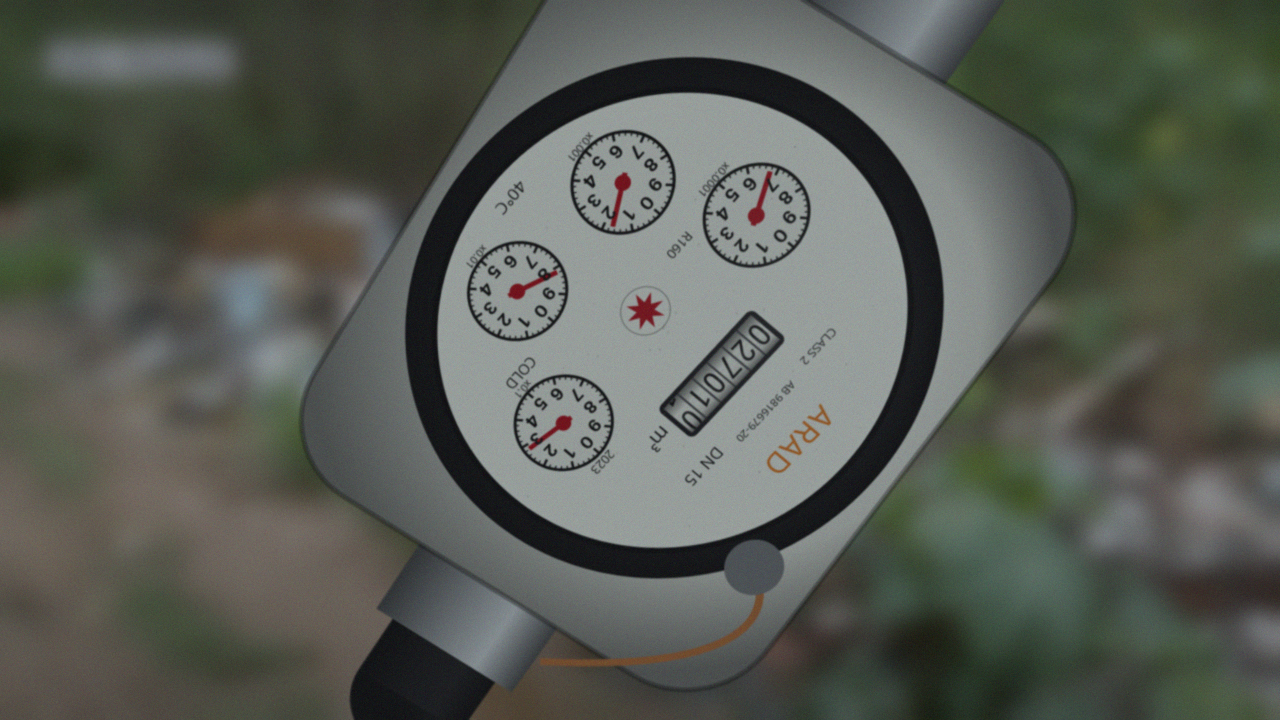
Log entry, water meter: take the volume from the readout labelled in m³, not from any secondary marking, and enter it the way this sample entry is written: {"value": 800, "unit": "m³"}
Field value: {"value": 27010.2816, "unit": "m³"}
